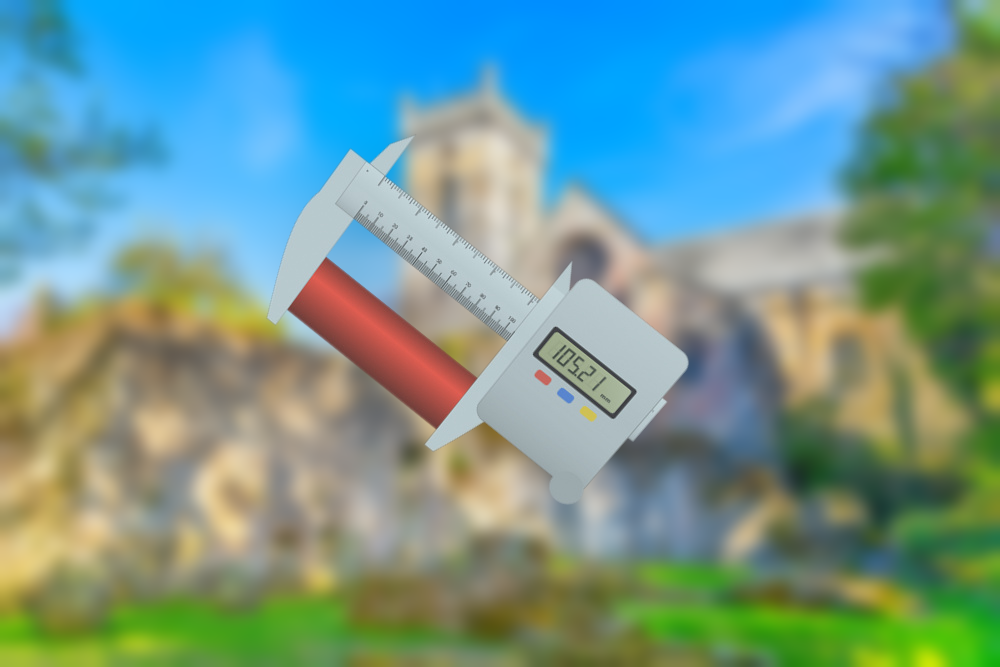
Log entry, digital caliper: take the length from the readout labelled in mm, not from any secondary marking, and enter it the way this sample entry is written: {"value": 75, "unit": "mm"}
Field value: {"value": 105.21, "unit": "mm"}
